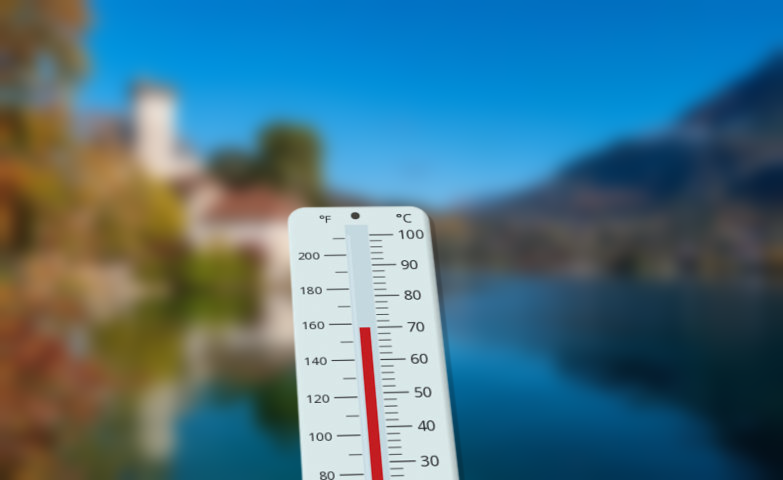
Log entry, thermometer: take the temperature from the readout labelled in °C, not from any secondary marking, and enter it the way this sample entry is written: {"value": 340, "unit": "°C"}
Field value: {"value": 70, "unit": "°C"}
